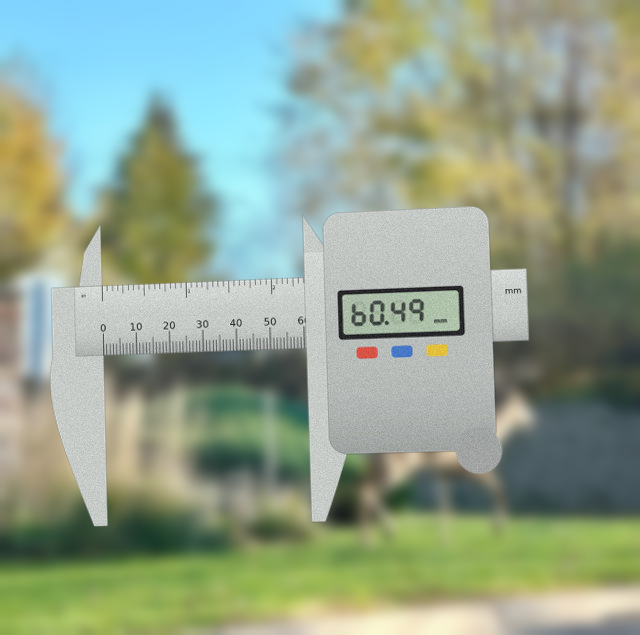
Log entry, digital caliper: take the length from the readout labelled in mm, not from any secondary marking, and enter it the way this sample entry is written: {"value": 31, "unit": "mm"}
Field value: {"value": 60.49, "unit": "mm"}
